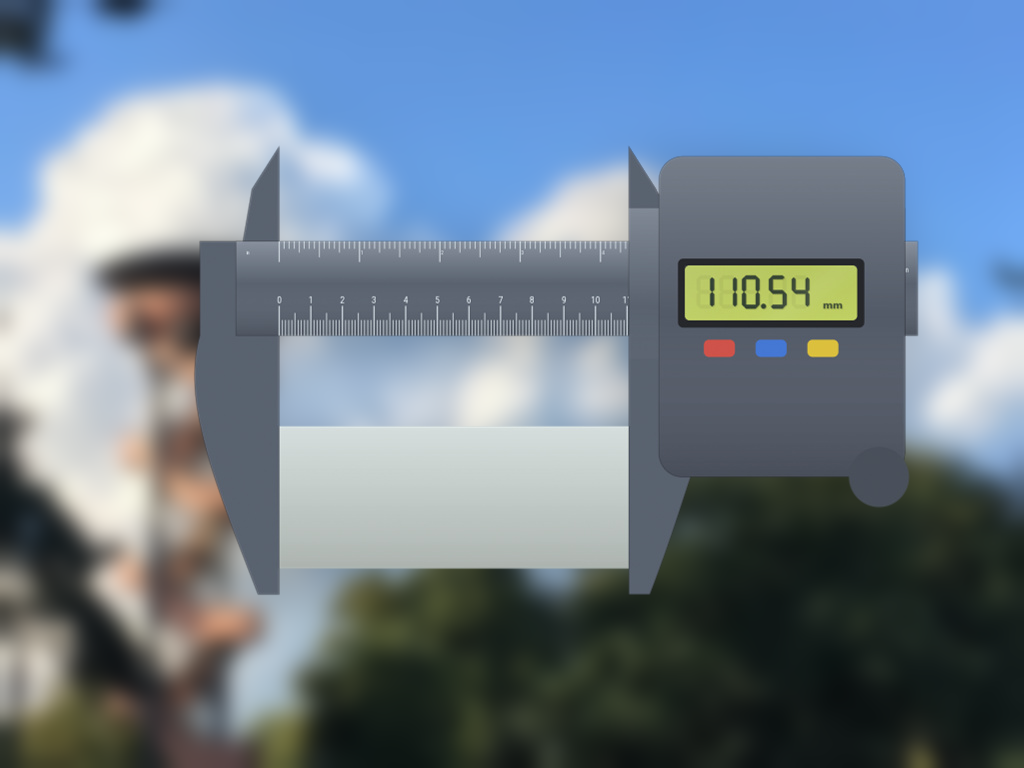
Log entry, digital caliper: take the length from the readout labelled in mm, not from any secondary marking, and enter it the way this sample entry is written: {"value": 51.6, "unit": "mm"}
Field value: {"value": 110.54, "unit": "mm"}
